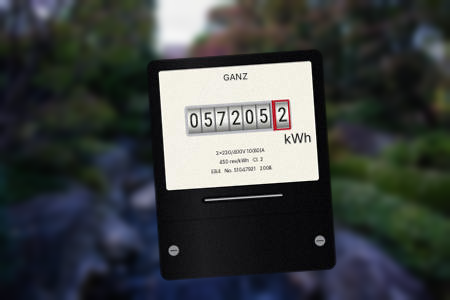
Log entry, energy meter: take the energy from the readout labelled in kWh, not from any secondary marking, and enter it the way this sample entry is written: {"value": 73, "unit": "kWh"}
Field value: {"value": 57205.2, "unit": "kWh"}
